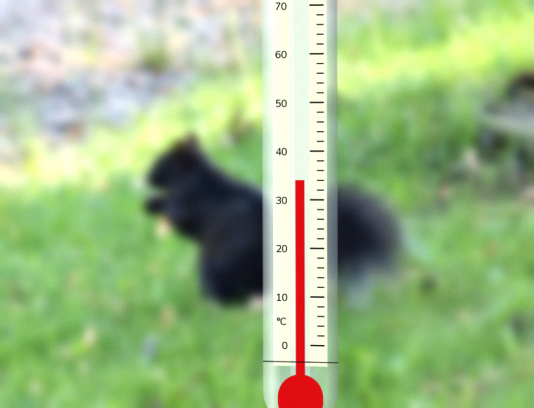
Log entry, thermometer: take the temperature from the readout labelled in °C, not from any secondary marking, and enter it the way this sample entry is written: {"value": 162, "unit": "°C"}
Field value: {"value": 34, "unit": "°C"}
